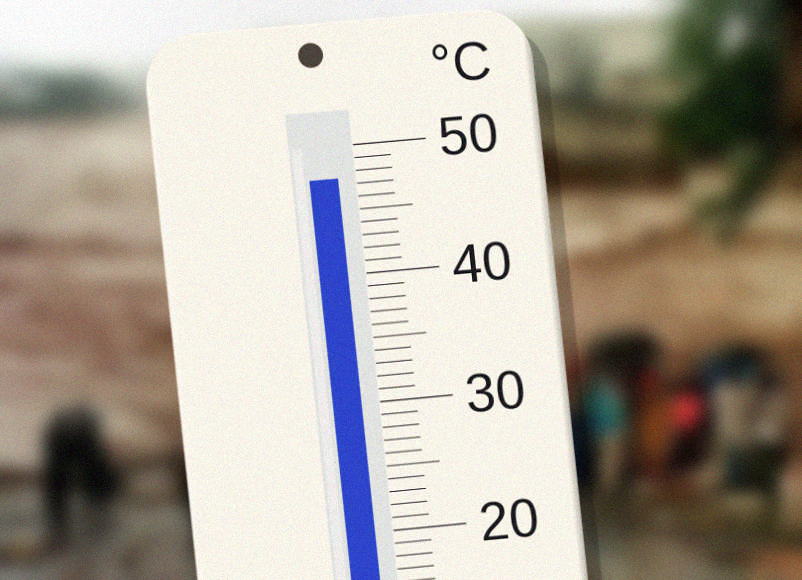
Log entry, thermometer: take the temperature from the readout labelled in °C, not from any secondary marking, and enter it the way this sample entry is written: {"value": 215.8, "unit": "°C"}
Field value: {"value": 47.5, "unit": "°C"}
